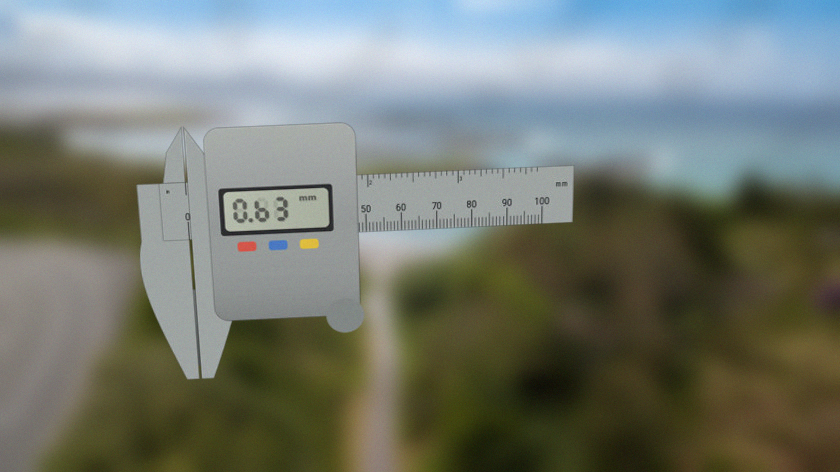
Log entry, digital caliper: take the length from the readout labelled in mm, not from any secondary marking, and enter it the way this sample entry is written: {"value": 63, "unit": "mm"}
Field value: {"value": 0.63, "unit": "mm"}
